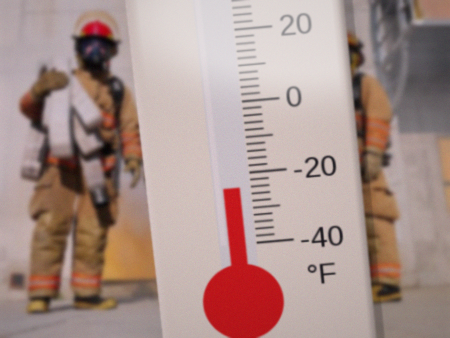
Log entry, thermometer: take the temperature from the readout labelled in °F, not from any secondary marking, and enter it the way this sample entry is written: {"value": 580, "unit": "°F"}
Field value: {"value": -24, "unit": "°F"}
